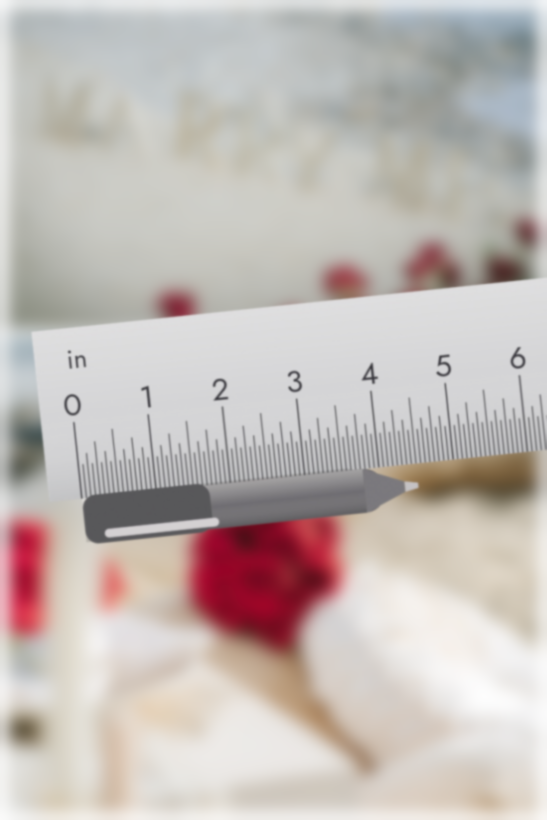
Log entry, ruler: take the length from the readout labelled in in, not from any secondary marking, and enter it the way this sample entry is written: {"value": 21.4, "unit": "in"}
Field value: {"value": 4.5, "unit": "in"}
